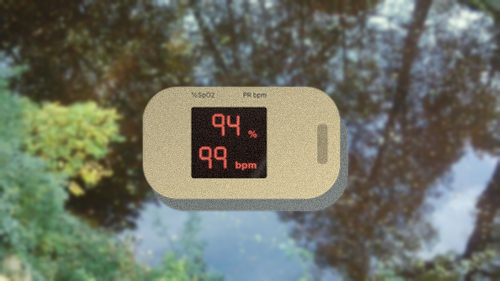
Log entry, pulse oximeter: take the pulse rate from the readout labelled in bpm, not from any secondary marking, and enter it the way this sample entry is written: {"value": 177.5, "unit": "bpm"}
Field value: {"value": 99, "unit": "bpm"}
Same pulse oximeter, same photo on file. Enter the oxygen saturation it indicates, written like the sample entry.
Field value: {"value": 94, "unit": "%"}
